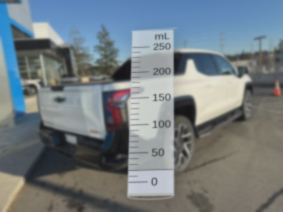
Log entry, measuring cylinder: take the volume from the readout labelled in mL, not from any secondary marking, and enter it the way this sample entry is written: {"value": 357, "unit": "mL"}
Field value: {"value": 20, "unit": "mL"}
